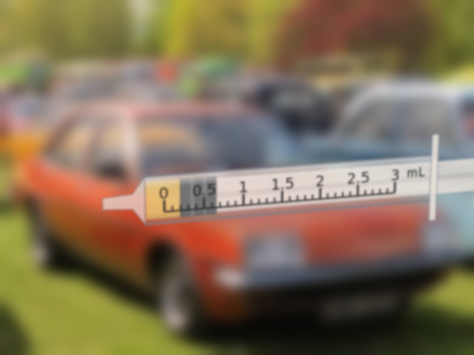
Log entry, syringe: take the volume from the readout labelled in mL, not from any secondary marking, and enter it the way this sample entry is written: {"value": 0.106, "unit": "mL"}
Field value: {"value": 0.2, "unit": "mL"}
